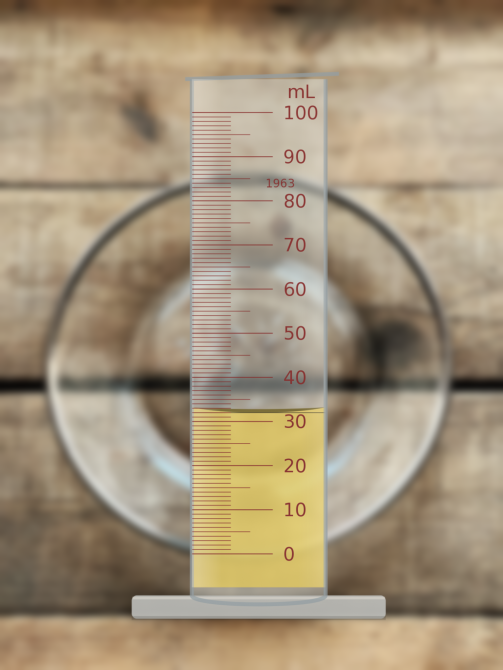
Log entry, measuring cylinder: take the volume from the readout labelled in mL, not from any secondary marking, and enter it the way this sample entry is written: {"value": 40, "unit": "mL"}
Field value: {"value": 32, "unit": "mL"}
